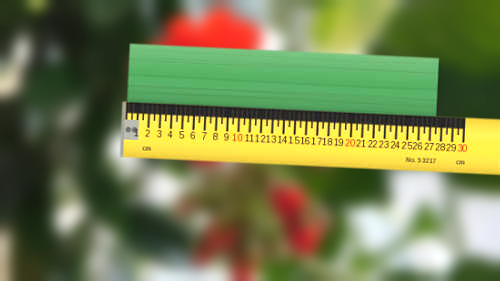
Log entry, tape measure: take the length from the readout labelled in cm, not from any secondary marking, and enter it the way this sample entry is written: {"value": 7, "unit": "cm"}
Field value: {"value": 27.5, "unit": "cm"}
